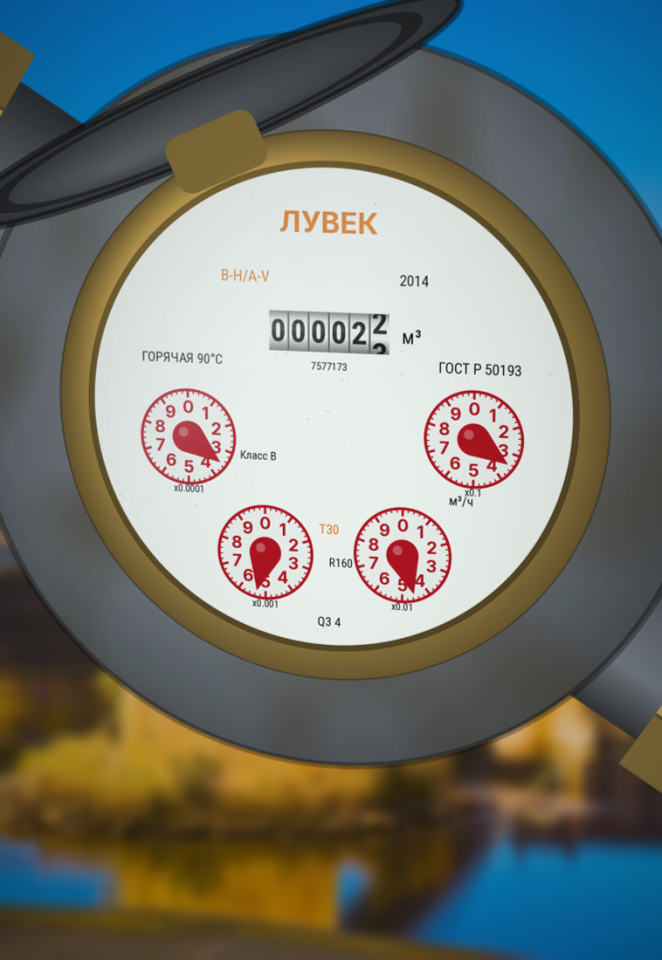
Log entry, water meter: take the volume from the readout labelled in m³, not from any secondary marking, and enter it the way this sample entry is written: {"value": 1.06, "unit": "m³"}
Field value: {"value": 22.3453, "unit": "m³"}
